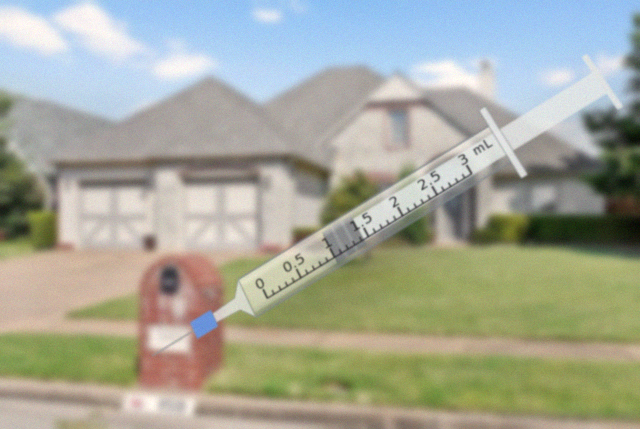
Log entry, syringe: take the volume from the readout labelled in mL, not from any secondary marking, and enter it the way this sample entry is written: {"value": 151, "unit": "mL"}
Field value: {"value": 1, "unit": "mL"}
